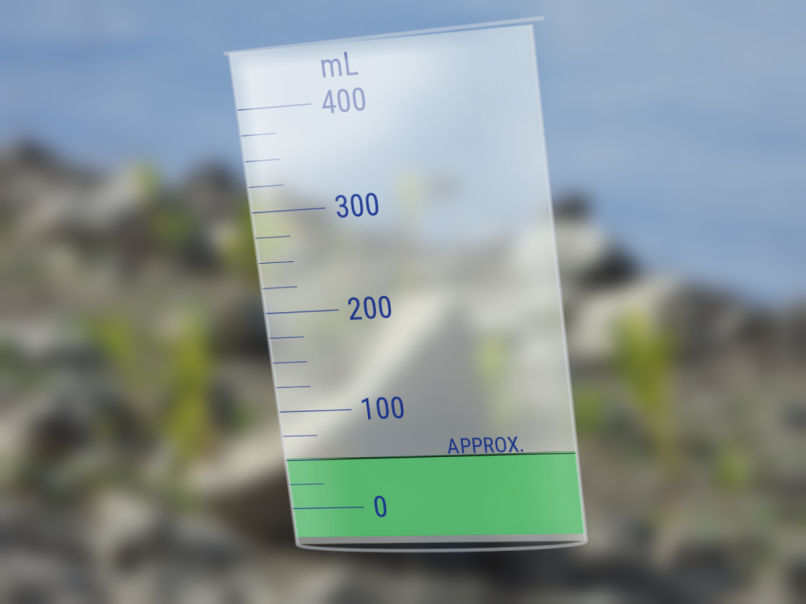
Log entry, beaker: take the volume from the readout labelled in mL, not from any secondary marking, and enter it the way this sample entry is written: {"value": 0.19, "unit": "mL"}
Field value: {"value": 50, "unit": "mL"}
